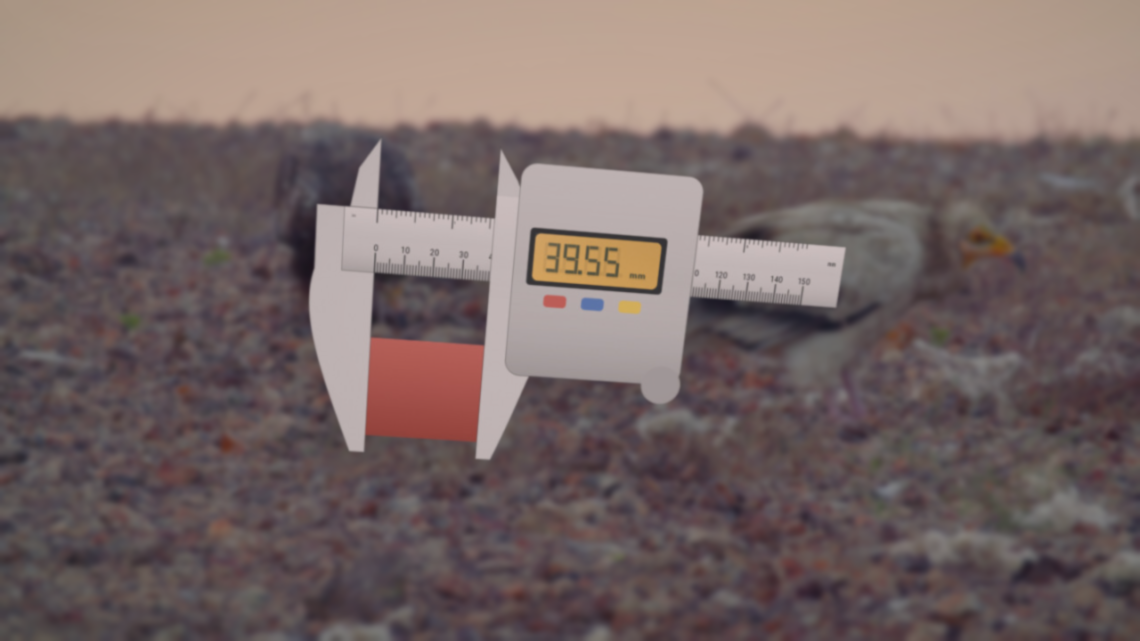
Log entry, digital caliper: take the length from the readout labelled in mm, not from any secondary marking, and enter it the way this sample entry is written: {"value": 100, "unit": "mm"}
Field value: {"value": 39.55, "unit": "mm"}
